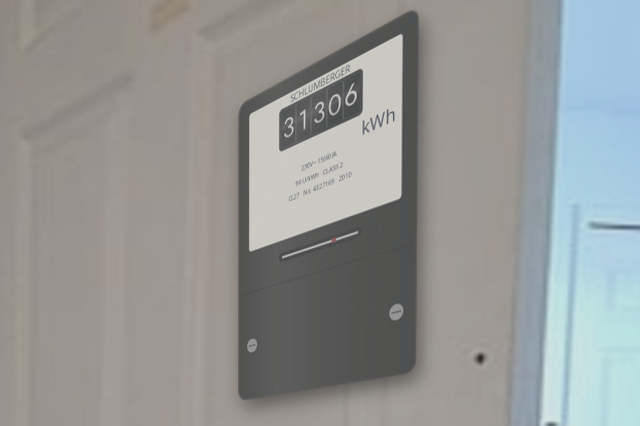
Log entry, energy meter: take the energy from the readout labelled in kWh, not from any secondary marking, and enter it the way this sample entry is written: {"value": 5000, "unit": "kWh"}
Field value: {"value": 31306, "unit": "kWh"}
